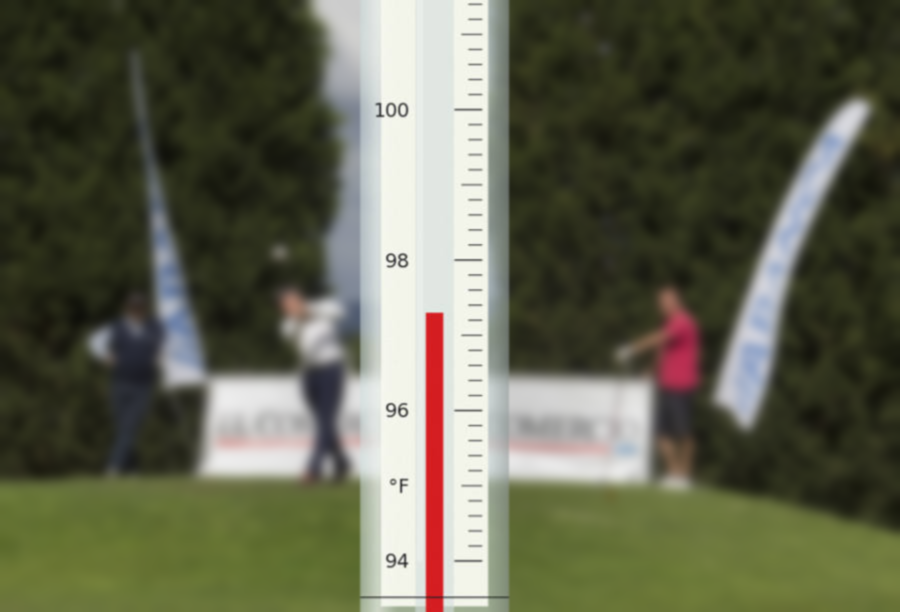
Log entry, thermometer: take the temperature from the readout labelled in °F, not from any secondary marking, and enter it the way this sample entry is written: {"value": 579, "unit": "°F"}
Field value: {"value": 97.3, "unit": "°F"}
